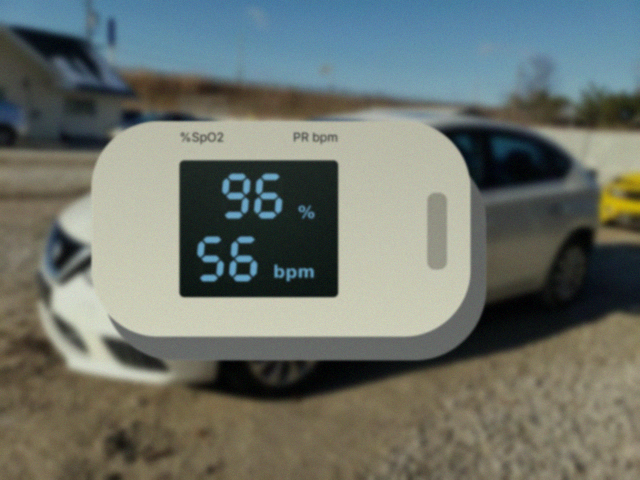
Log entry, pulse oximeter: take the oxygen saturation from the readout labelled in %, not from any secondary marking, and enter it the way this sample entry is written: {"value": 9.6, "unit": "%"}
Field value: {"value": 96, "unit": "%"}
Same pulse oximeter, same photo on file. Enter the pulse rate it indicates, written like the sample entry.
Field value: {"value": 56, "unit": "bpm"}
